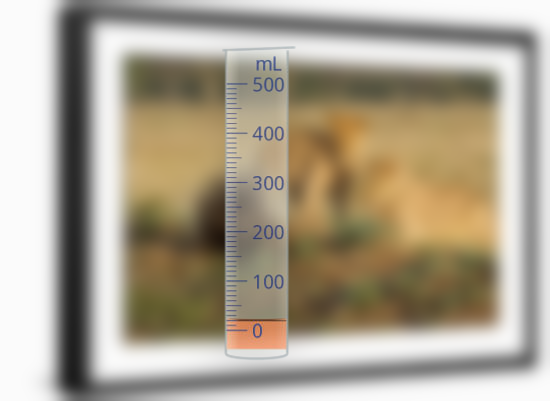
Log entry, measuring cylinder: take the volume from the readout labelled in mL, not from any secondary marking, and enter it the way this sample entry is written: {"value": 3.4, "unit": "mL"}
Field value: {"value": 20, "unit": "mL"}
